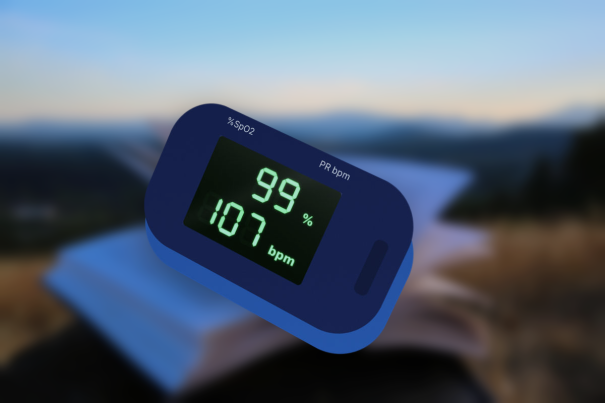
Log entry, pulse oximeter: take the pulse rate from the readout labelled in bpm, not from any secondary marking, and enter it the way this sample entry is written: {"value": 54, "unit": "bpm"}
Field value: {"value": 107, "unit": "bpm"}
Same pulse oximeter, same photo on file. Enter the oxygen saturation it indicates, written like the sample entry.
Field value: {"value": 99, "unit": "%"}
